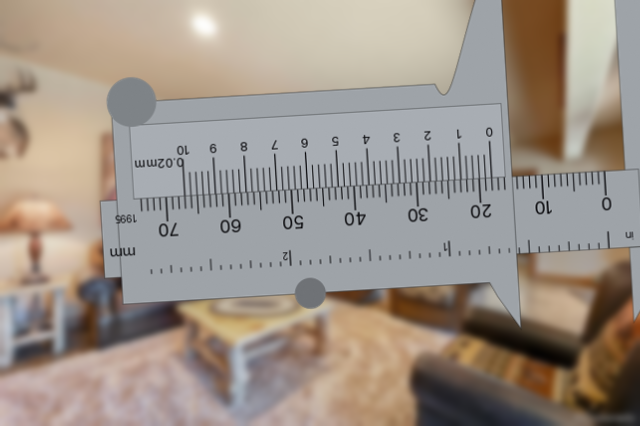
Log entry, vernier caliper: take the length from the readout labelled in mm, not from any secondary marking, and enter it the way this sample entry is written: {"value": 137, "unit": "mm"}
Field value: {"value": 18.0, "unit": "mm"}
